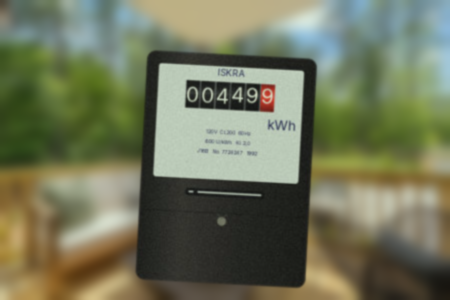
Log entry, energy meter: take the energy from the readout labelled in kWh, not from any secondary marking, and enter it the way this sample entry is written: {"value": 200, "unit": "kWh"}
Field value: {"value": 449.9, "unit": "kWh"}
